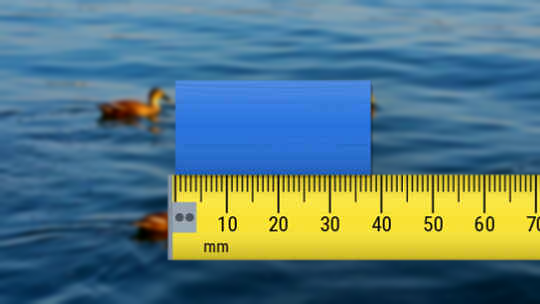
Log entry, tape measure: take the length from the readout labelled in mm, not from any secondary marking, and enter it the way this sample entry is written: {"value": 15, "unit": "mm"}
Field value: {"value": 38, "unit": "mm"}
